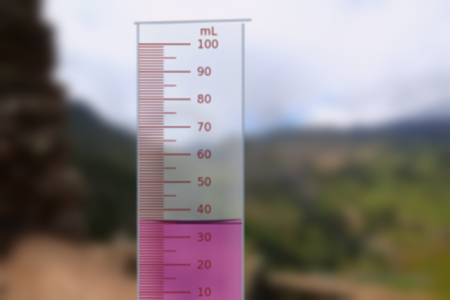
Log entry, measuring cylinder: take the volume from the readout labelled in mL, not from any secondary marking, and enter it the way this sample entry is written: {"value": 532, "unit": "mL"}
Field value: {"value": 35, "unit": "mL"}
